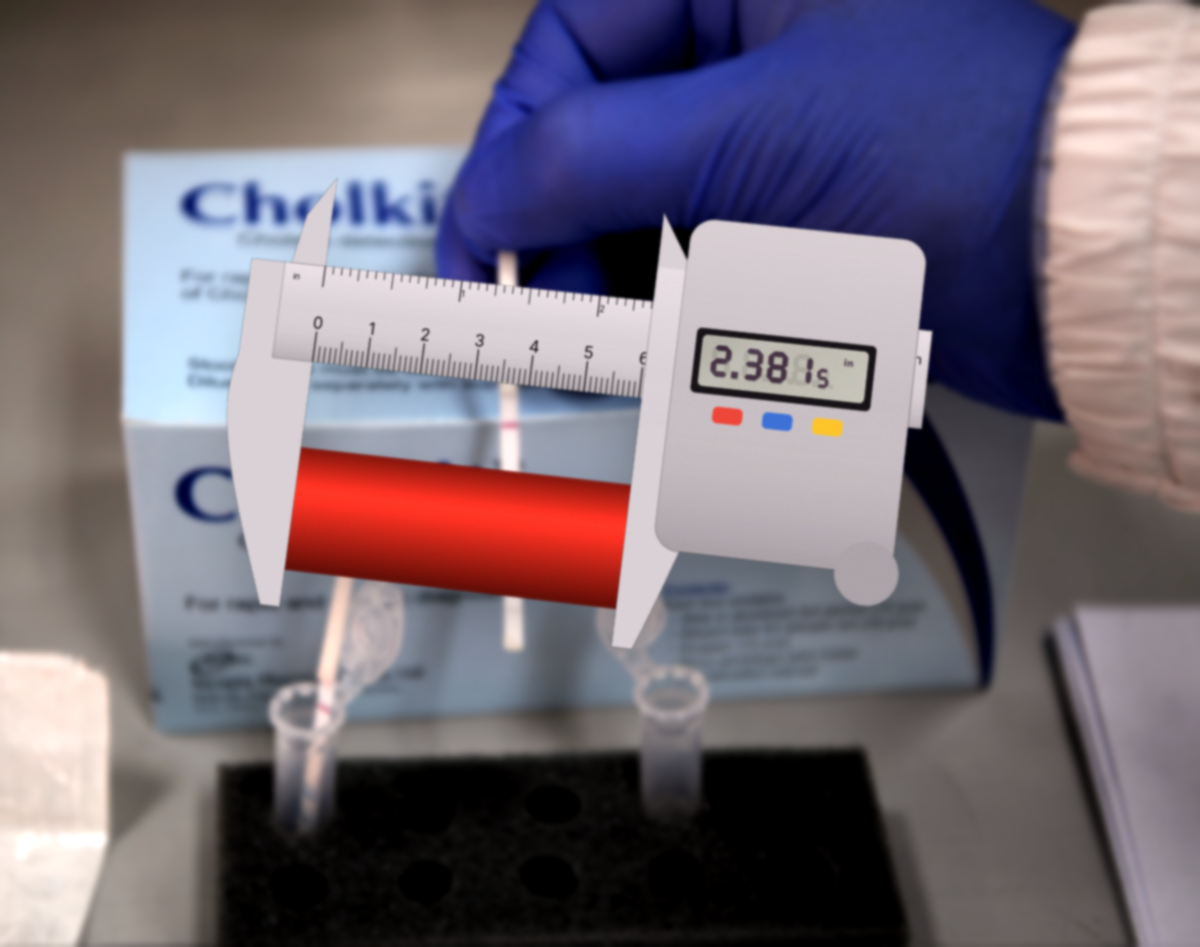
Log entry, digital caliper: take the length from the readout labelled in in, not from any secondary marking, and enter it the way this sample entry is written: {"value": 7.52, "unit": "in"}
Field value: {"value": 2.3815, "unit": "in"}
